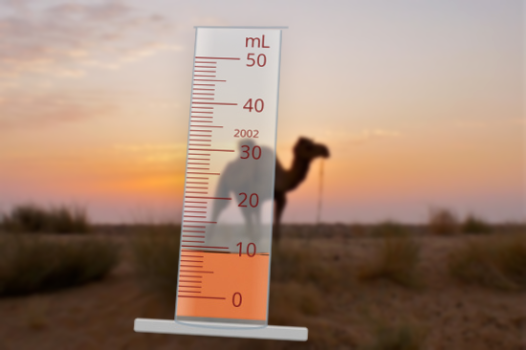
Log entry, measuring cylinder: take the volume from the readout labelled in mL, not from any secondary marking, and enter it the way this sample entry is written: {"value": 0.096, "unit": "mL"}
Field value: {"value": 9, "unit": "mL"}
